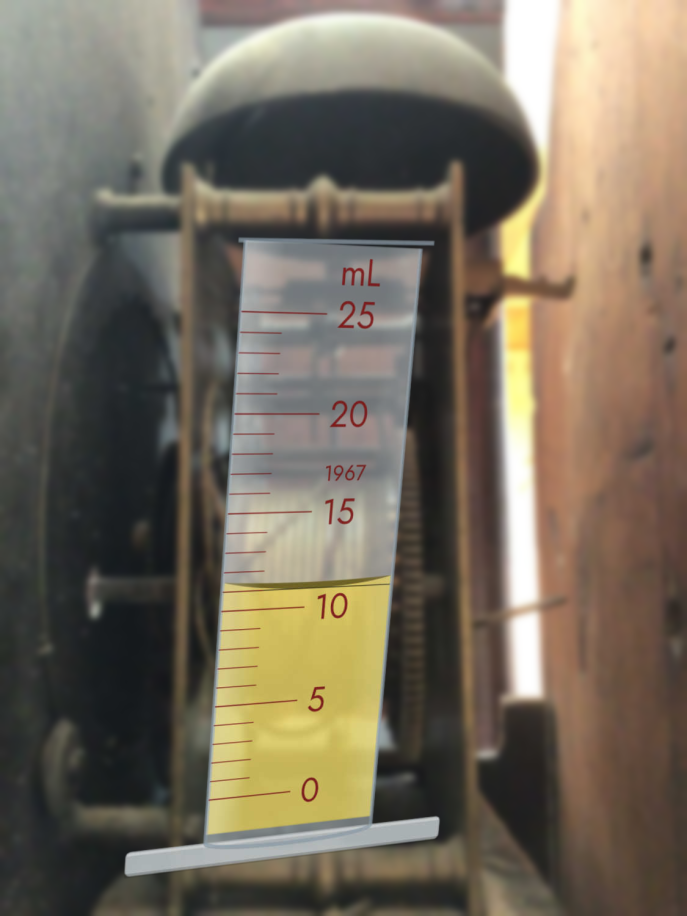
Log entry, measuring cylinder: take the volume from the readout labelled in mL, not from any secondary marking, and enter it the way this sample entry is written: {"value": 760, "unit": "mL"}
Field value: {"value": 11, "unit": "mL"}
